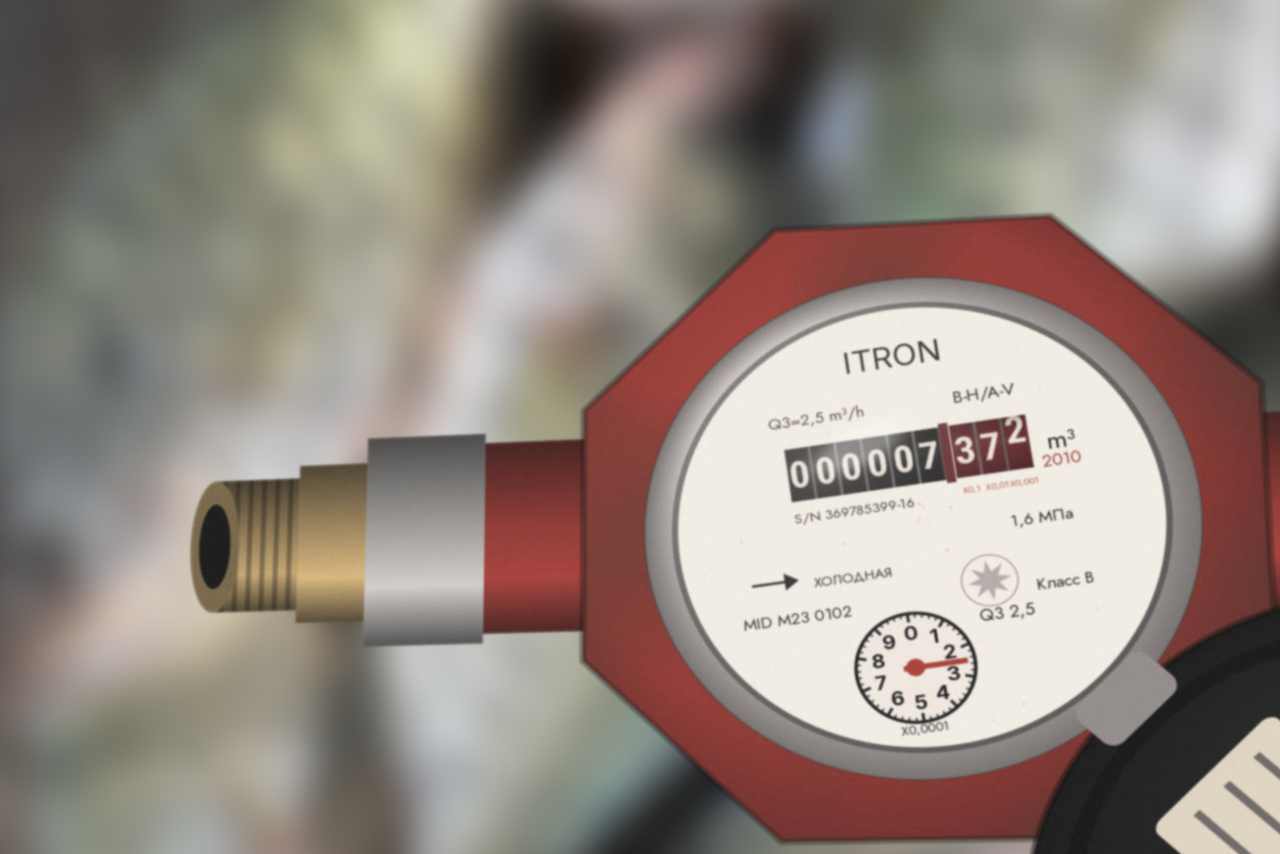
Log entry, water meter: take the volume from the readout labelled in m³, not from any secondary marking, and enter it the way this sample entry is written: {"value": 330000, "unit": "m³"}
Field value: {"value": 7.3722, "unit": "m³"}
